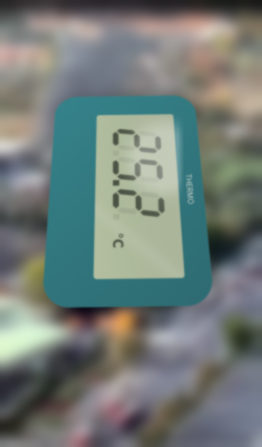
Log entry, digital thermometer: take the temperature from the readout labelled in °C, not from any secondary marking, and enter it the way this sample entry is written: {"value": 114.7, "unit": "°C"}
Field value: {"value": 25.2, "unit": "°C"}
